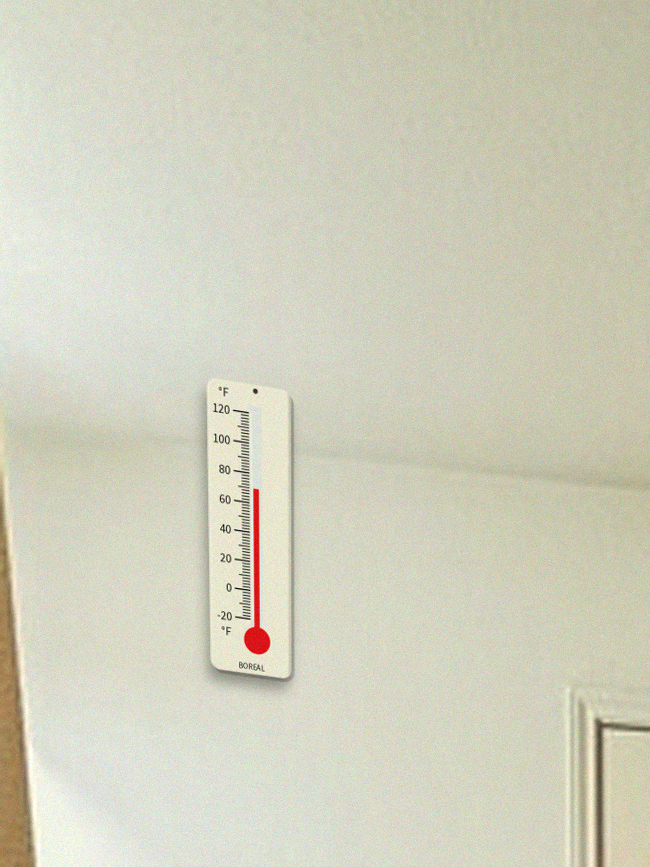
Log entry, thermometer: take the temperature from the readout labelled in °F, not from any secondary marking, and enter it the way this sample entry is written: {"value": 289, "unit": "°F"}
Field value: {"value": 70, "unit": "°F"}
